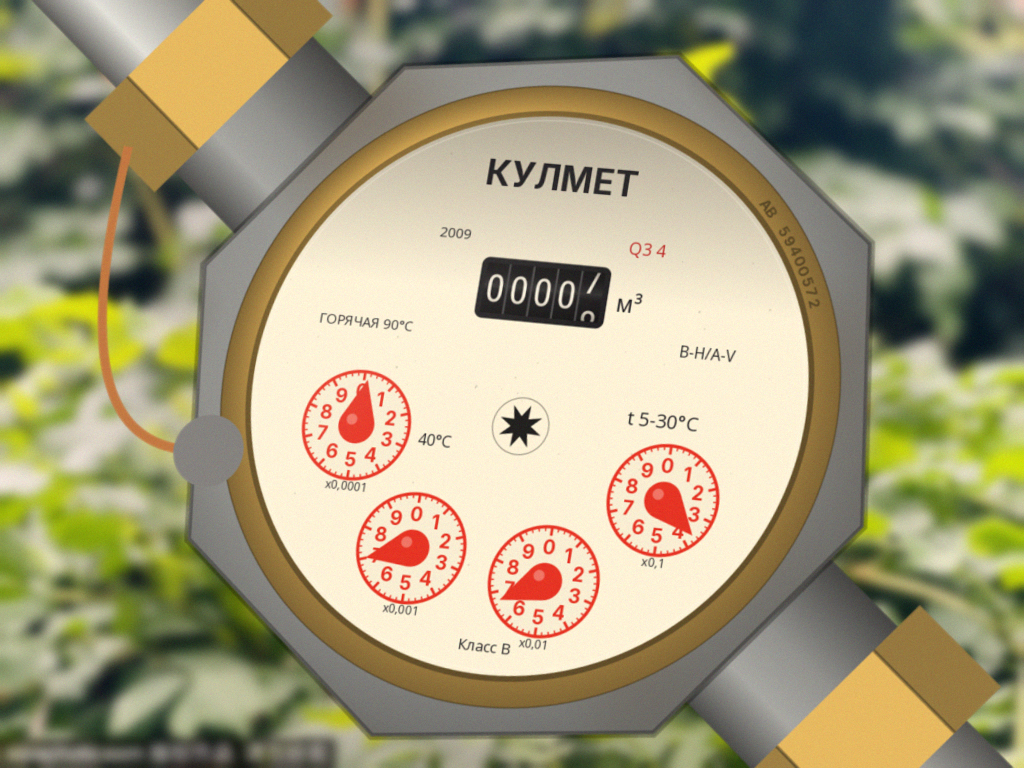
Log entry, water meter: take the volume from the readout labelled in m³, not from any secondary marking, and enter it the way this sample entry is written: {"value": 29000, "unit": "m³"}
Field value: {"value": 7.3670, "unit": "m³"}
